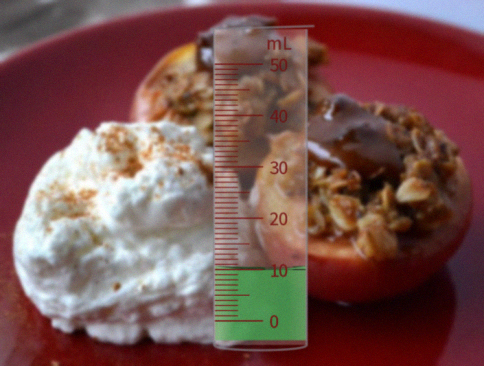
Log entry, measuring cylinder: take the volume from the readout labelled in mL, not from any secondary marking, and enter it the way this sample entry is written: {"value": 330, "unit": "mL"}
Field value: {"value": 10, "unit": "mL"}
